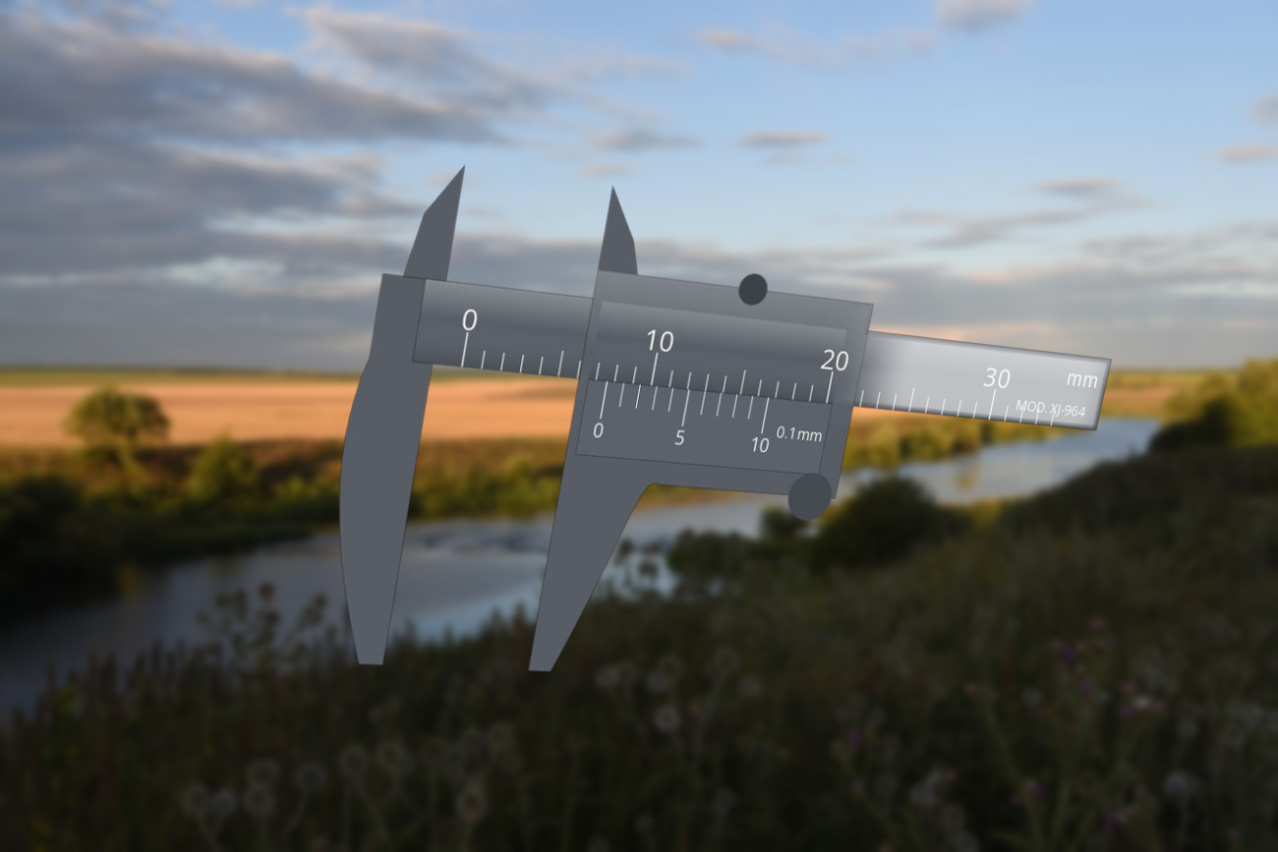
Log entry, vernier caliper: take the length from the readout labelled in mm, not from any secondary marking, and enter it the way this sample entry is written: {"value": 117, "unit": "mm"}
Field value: {"value": 7.6, "unit": "mm"}
